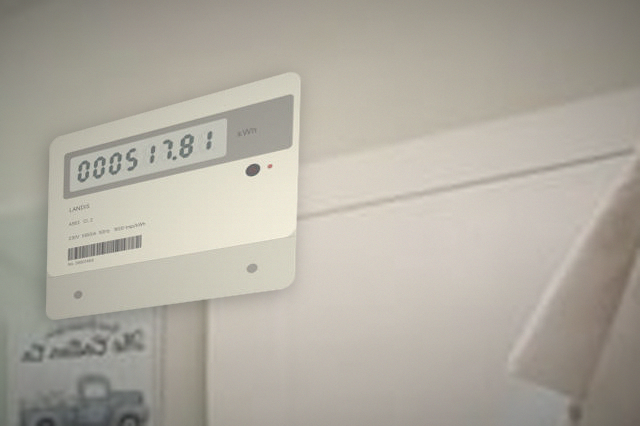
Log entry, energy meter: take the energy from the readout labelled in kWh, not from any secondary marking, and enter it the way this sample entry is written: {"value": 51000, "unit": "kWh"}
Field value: {"value": 517.81, "unit": "kWh"}
